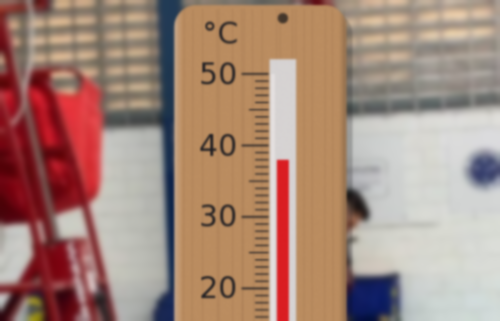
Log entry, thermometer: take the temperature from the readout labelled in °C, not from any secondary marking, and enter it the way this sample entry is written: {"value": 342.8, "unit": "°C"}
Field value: {"value": 38, "unit": "°C"}
